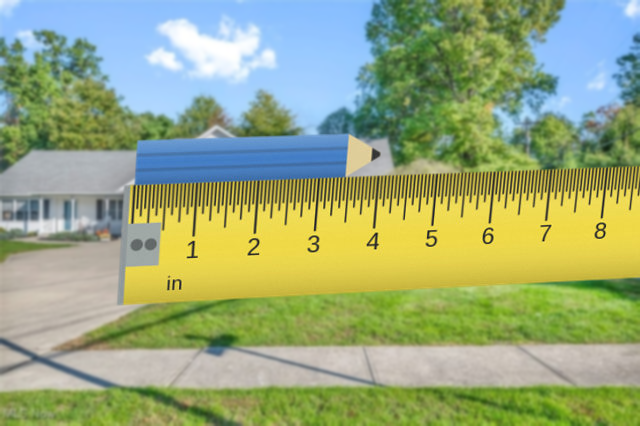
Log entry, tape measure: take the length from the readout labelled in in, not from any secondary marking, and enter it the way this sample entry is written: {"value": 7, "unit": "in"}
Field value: {"value": 4, "unit": "in"}
